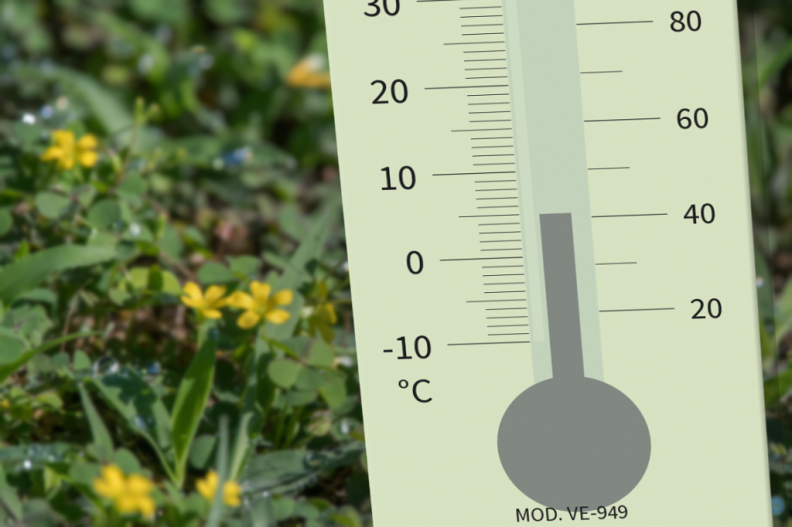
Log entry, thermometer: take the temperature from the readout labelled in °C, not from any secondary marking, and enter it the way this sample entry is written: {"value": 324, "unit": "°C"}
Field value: {"value": 5, "unit": "°C"}
